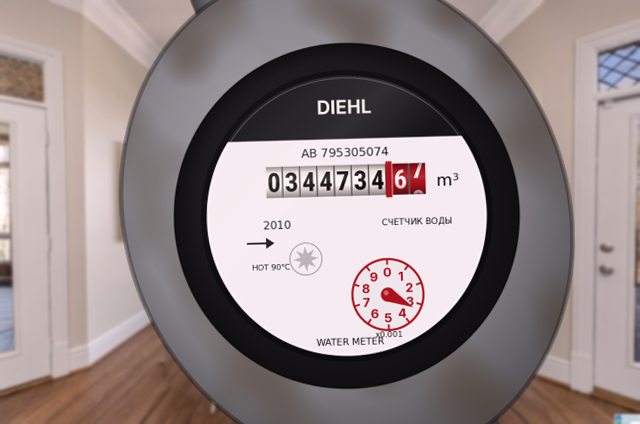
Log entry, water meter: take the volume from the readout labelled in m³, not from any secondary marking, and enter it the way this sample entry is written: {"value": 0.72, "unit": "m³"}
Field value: {"value": 344734.673, "unit": "m³"}
